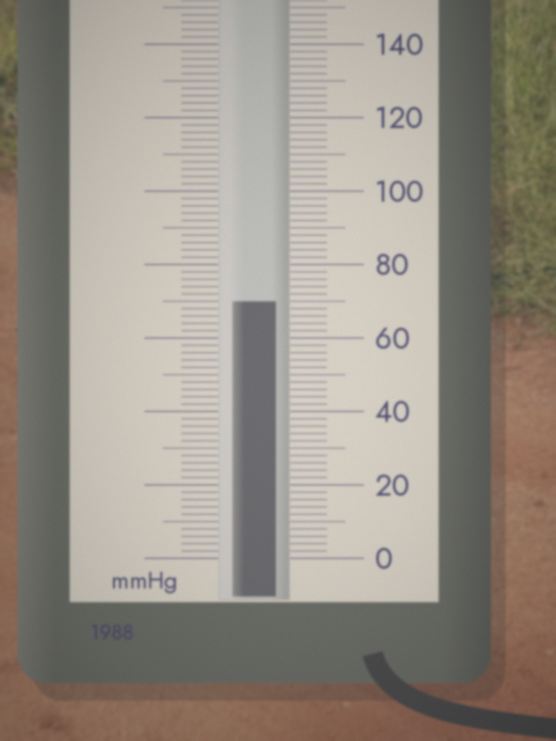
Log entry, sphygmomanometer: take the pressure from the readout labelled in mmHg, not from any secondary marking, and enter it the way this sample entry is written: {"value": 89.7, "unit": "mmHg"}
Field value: {"value": 70, "unit": "mmHg"}
